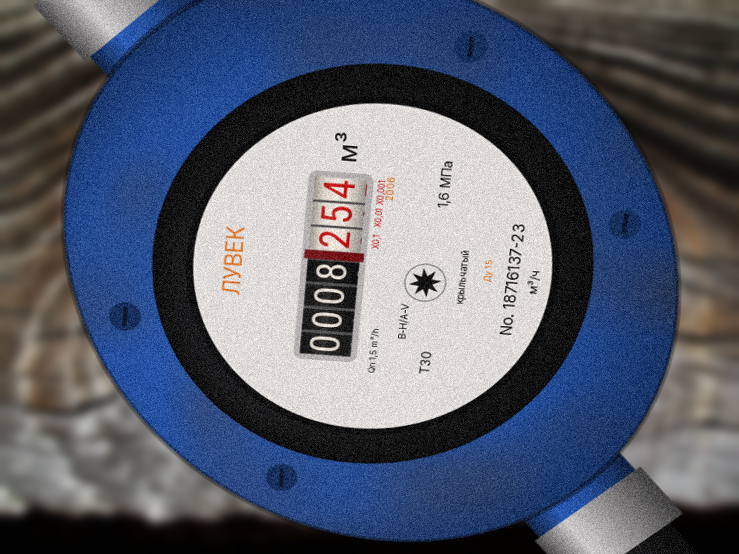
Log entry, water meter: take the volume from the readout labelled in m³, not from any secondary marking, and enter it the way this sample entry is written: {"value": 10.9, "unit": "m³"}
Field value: {"value": 8.254, "unit": "m³"}
